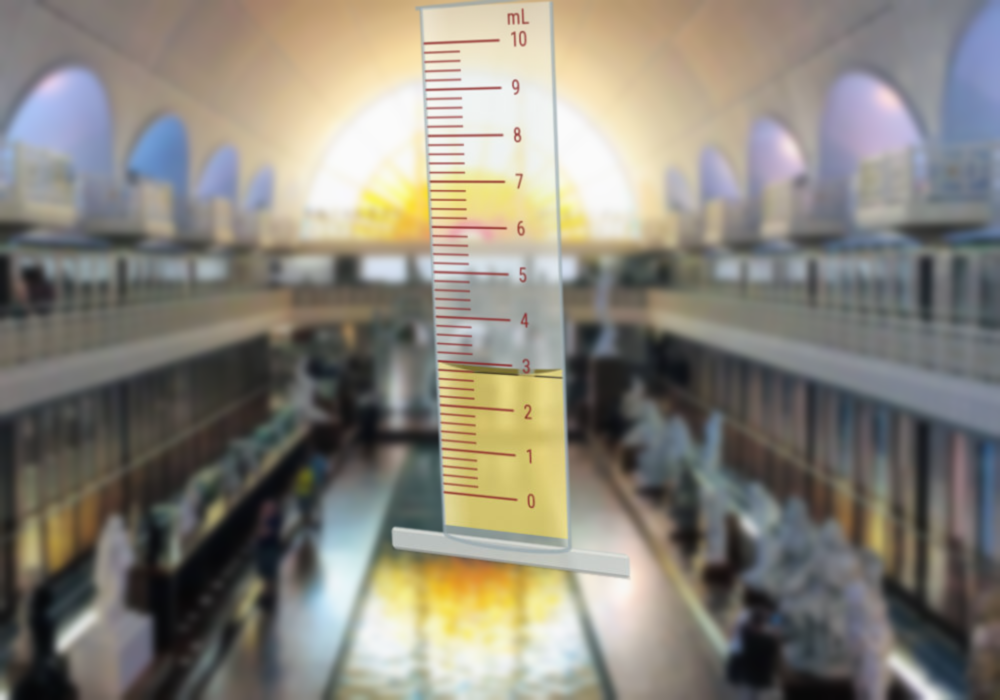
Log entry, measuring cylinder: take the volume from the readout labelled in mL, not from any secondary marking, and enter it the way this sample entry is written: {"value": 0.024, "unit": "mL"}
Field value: {"value": 2.8, "unit": "mL"}
